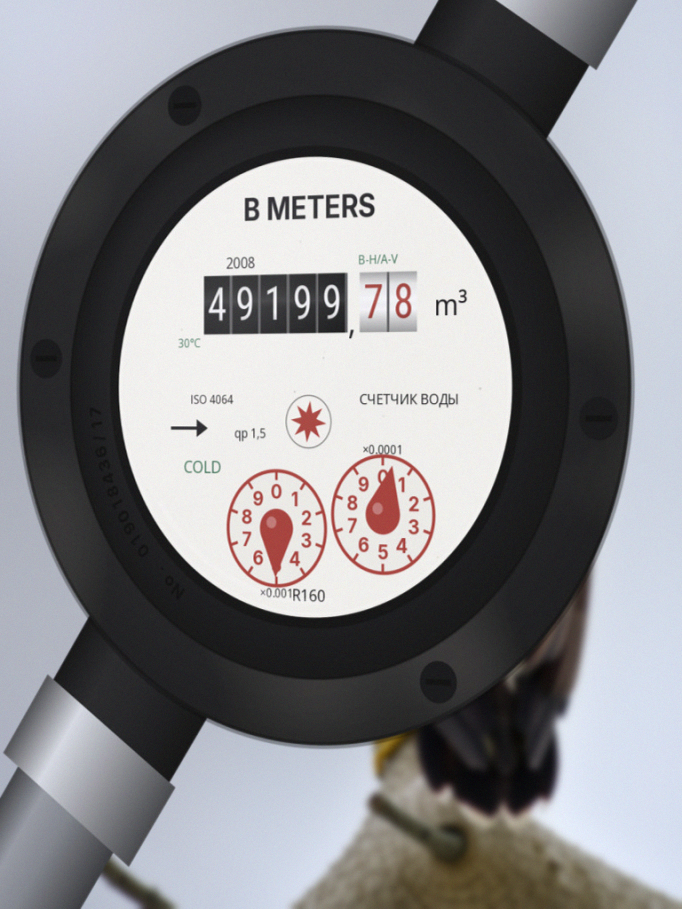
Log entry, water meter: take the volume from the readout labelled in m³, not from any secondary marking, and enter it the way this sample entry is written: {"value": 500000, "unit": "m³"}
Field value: {"value": 49199.7850, "unit": "m³"}
